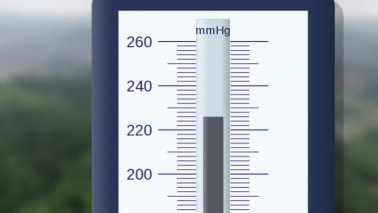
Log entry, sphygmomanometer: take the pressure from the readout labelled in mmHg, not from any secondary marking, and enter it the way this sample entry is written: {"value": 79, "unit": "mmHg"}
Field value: {"value": 226, "unit": "mmHg"}
